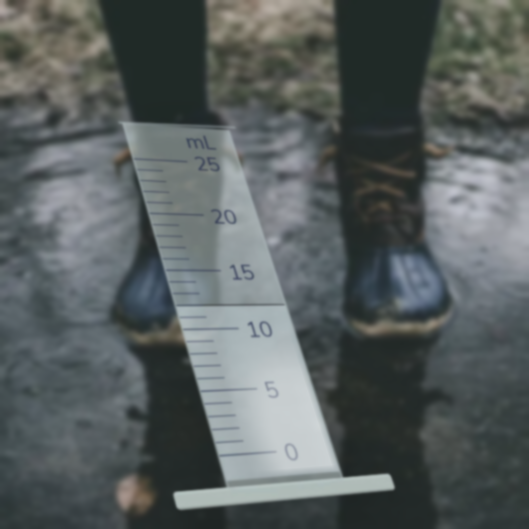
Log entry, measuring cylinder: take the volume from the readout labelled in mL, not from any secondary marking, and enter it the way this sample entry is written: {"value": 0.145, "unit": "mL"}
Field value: {"value": 12, "unit": "mL"}
